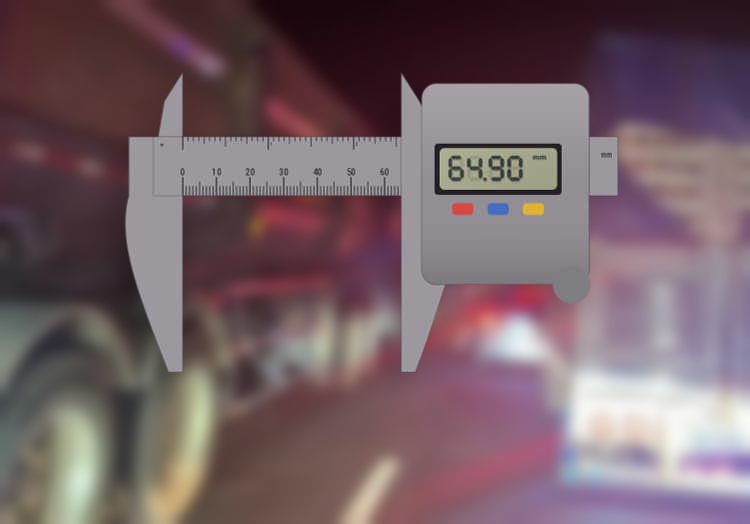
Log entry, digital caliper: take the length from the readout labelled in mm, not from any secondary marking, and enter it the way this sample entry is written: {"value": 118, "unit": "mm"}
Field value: {"value": 64.90, "unit": "mm"}
